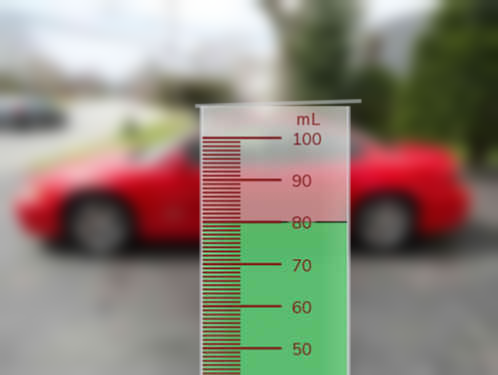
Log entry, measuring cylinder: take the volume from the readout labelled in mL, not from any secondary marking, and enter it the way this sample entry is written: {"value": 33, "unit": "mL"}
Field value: {"value": 80, "unit": "mL"}
